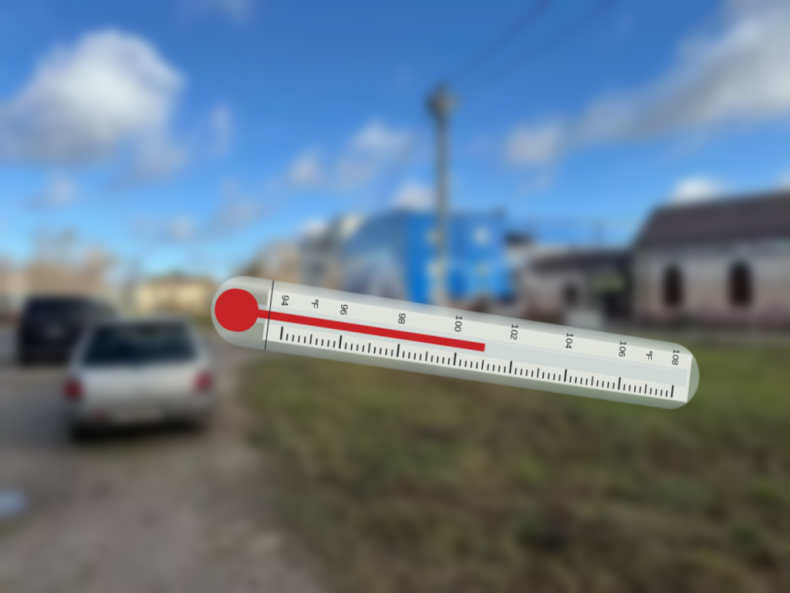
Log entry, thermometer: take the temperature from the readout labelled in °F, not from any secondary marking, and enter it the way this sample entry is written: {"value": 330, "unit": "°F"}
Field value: {"value": 101, "unit": "°F"}
